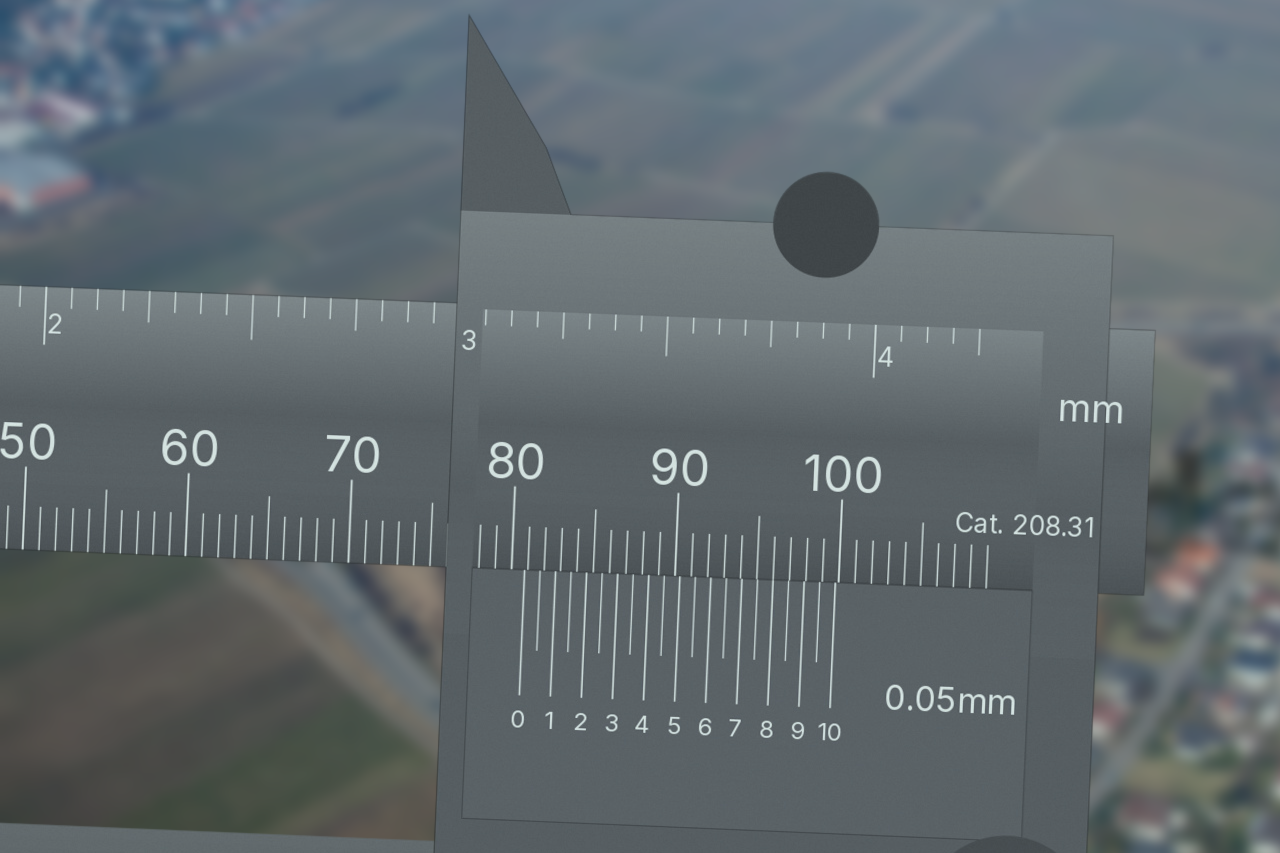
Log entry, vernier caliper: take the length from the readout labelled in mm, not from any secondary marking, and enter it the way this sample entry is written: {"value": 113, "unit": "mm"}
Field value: {"value": 80.8, "unit": "mm"}
